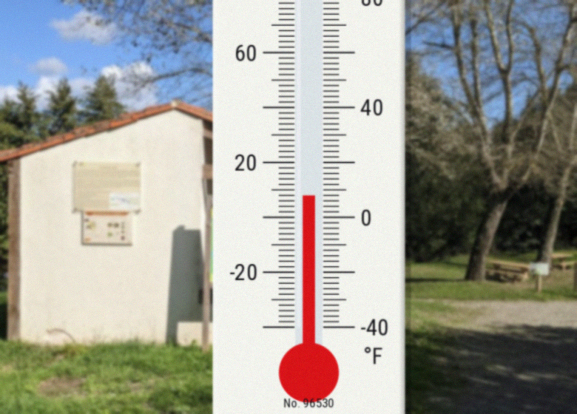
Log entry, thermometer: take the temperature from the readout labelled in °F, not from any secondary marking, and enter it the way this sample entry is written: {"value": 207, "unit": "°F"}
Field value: {"value": 8, "unit": "°F"}
